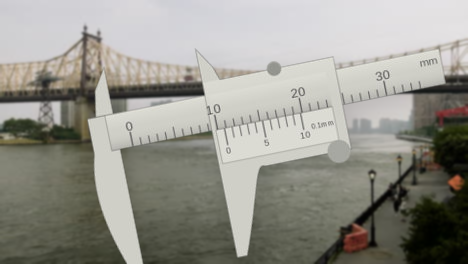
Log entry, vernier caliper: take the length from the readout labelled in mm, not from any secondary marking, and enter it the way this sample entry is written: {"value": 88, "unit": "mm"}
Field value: {"value": 10.8, "unit": "mm"}
